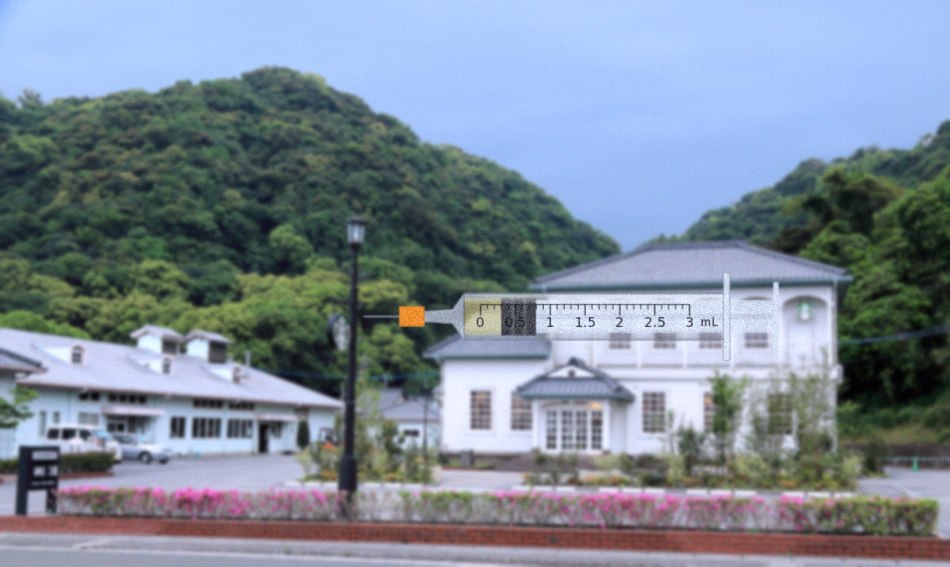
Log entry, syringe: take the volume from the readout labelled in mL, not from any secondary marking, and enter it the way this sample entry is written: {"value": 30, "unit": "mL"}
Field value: {"value": 0.3, "unit": "mL"}
